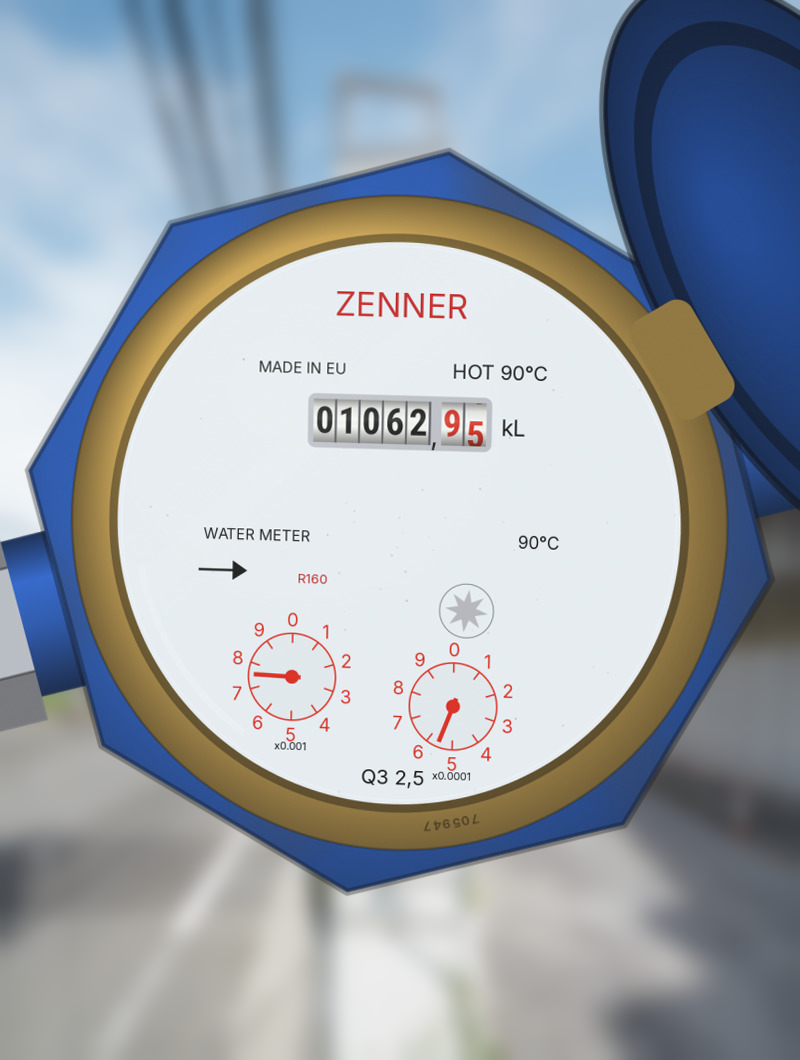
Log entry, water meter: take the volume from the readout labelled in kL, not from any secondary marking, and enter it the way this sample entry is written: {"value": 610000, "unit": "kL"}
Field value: {"value": 1062.9475, "unit": "kL"}
